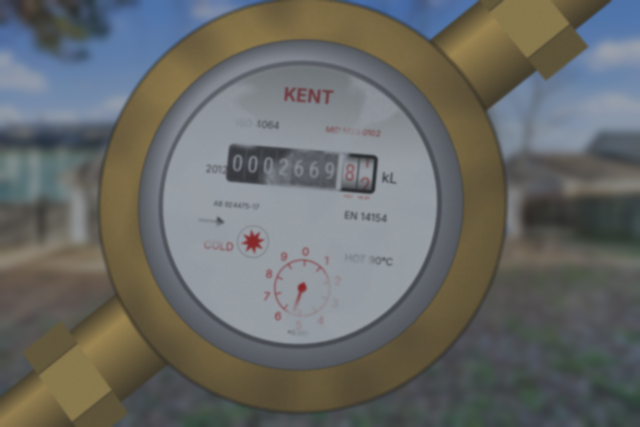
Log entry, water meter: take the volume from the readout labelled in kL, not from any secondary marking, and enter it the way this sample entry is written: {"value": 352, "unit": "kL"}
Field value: {"value": 2669.815, "unit": "kL"}
